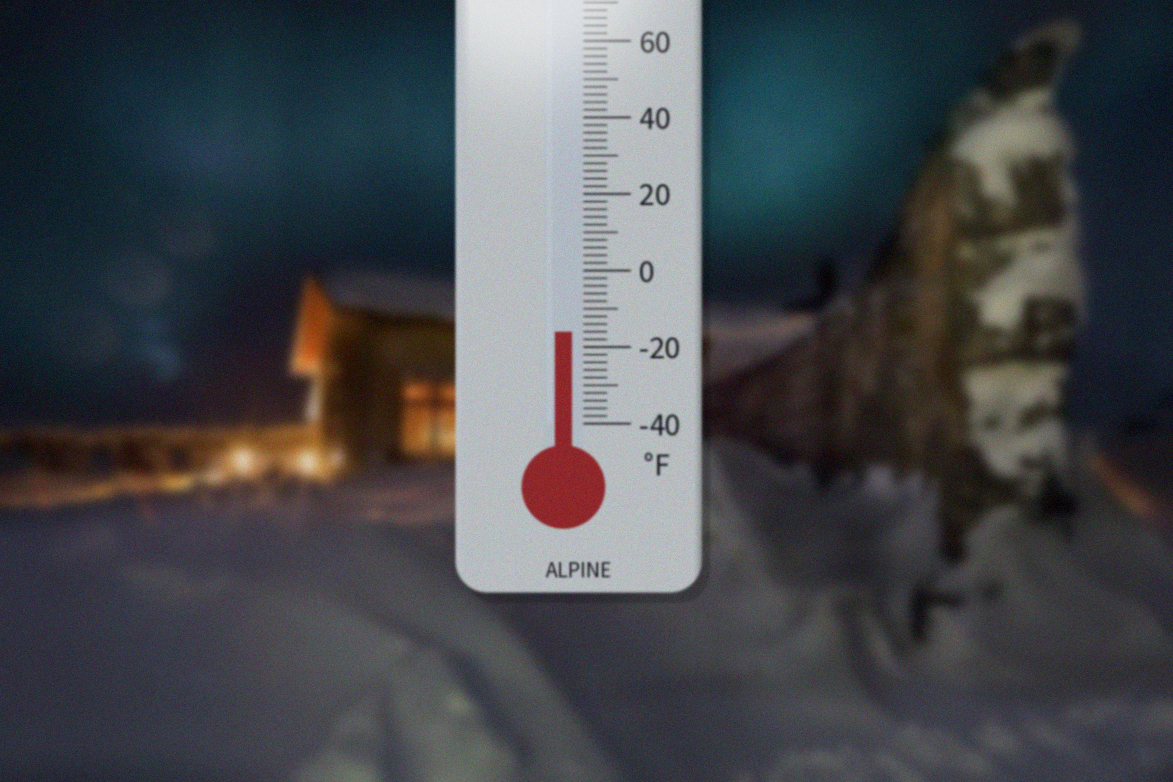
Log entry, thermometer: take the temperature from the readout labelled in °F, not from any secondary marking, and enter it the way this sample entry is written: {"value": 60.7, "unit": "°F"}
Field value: {"value": -16, "unit": "°F"}
